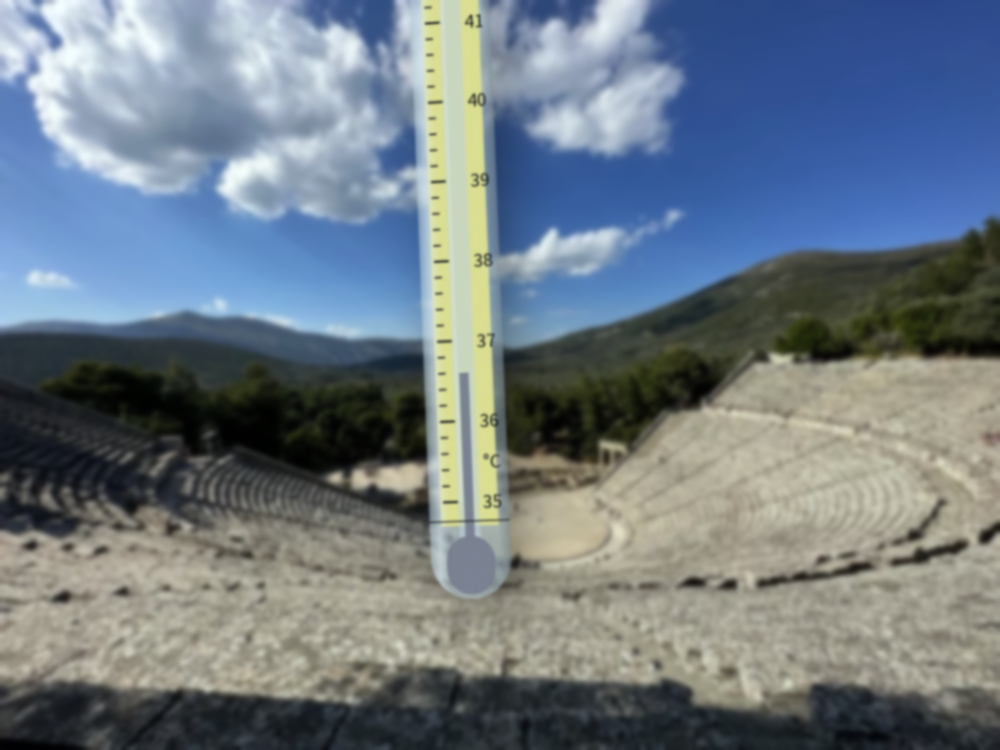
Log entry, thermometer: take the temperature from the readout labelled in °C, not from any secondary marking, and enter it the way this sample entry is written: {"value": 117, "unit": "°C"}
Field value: {"value": 36.6, "unit": "°C"}
